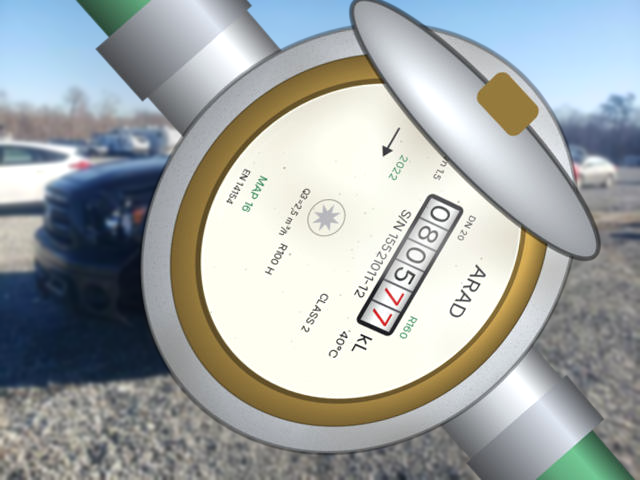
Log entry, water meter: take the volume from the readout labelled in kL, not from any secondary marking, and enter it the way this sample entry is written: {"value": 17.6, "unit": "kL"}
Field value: {"value": 805.77, "unit": "kL"}
